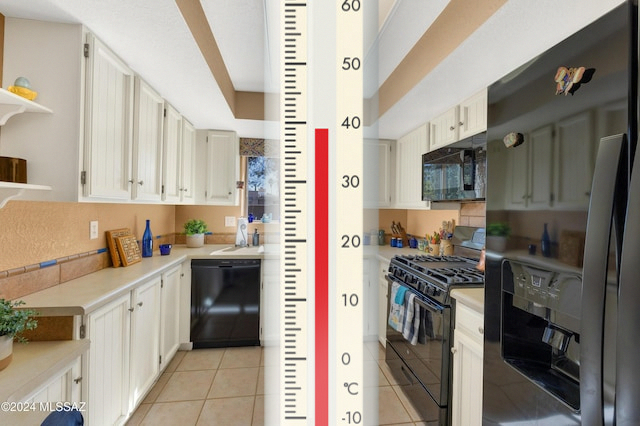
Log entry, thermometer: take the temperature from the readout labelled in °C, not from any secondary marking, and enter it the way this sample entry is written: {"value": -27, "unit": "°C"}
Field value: {"value": 39, "unit": "°C"}
